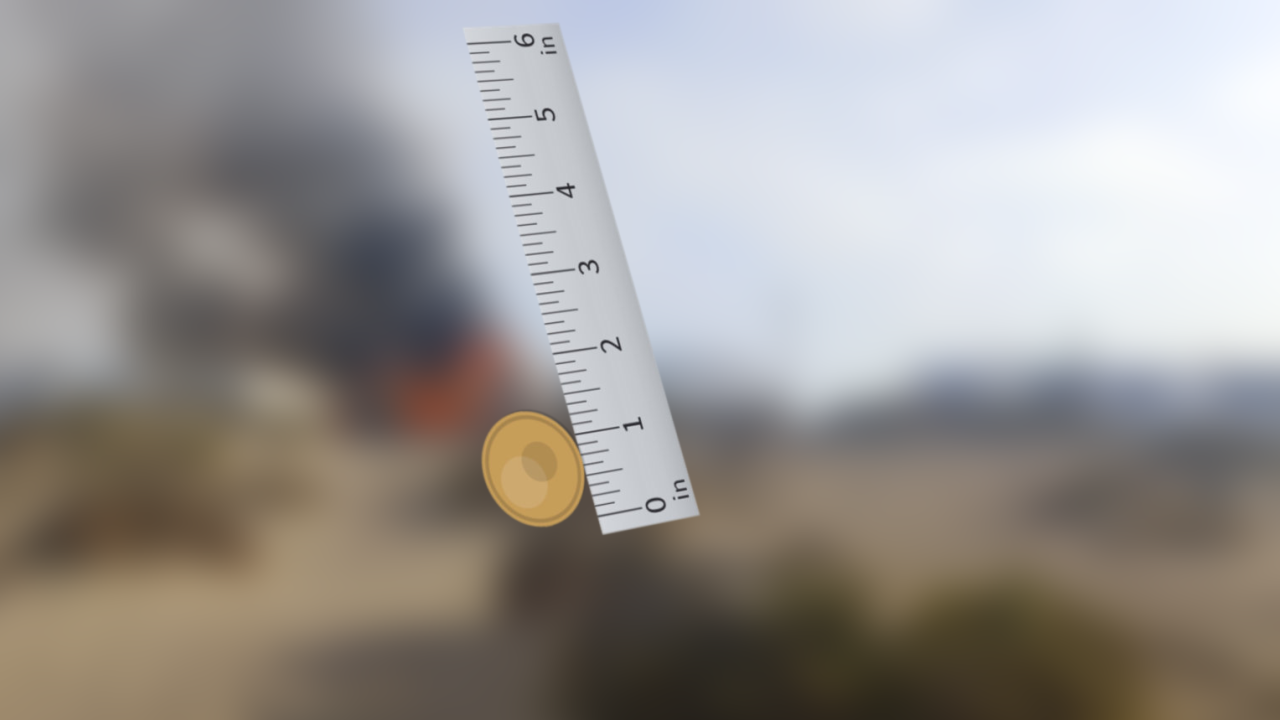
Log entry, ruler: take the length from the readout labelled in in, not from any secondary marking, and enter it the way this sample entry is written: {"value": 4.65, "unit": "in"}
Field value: {"value": 1.375, "unit": "in"}
